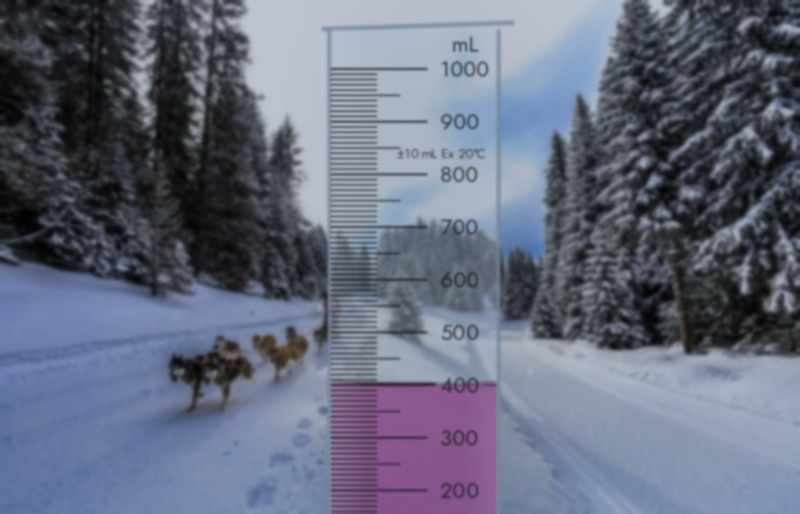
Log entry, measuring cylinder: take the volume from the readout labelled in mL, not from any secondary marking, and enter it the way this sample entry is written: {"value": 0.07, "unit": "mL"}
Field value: {"value": 400, "unit": "mL"}
